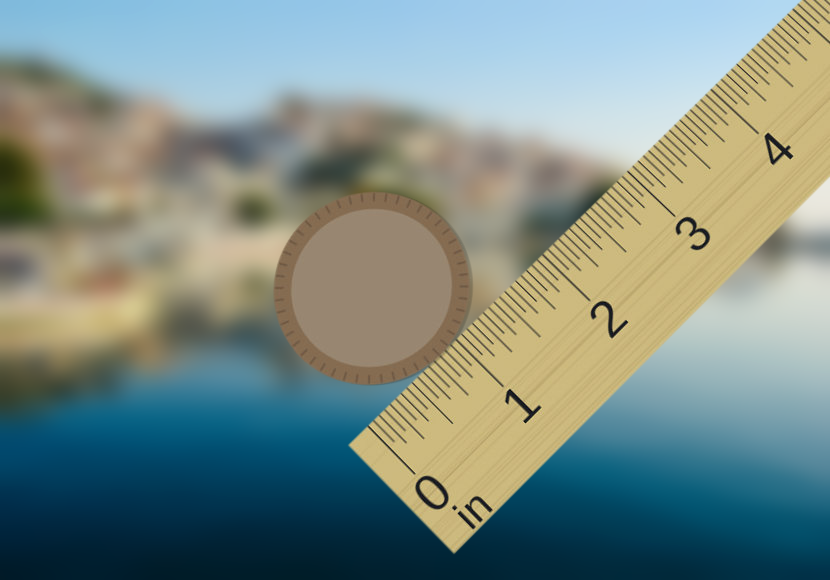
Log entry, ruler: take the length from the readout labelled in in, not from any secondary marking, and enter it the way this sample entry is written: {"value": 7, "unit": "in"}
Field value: {"value": 1.625, "unit": "in"}
